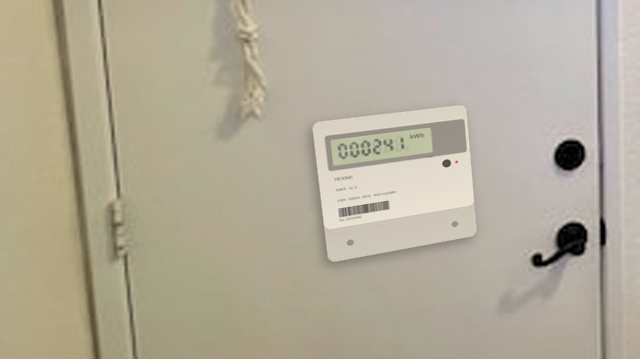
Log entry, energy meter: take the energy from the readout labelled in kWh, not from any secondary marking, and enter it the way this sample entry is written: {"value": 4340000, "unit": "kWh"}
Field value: {"value": 241, "unit": "kWh"}
